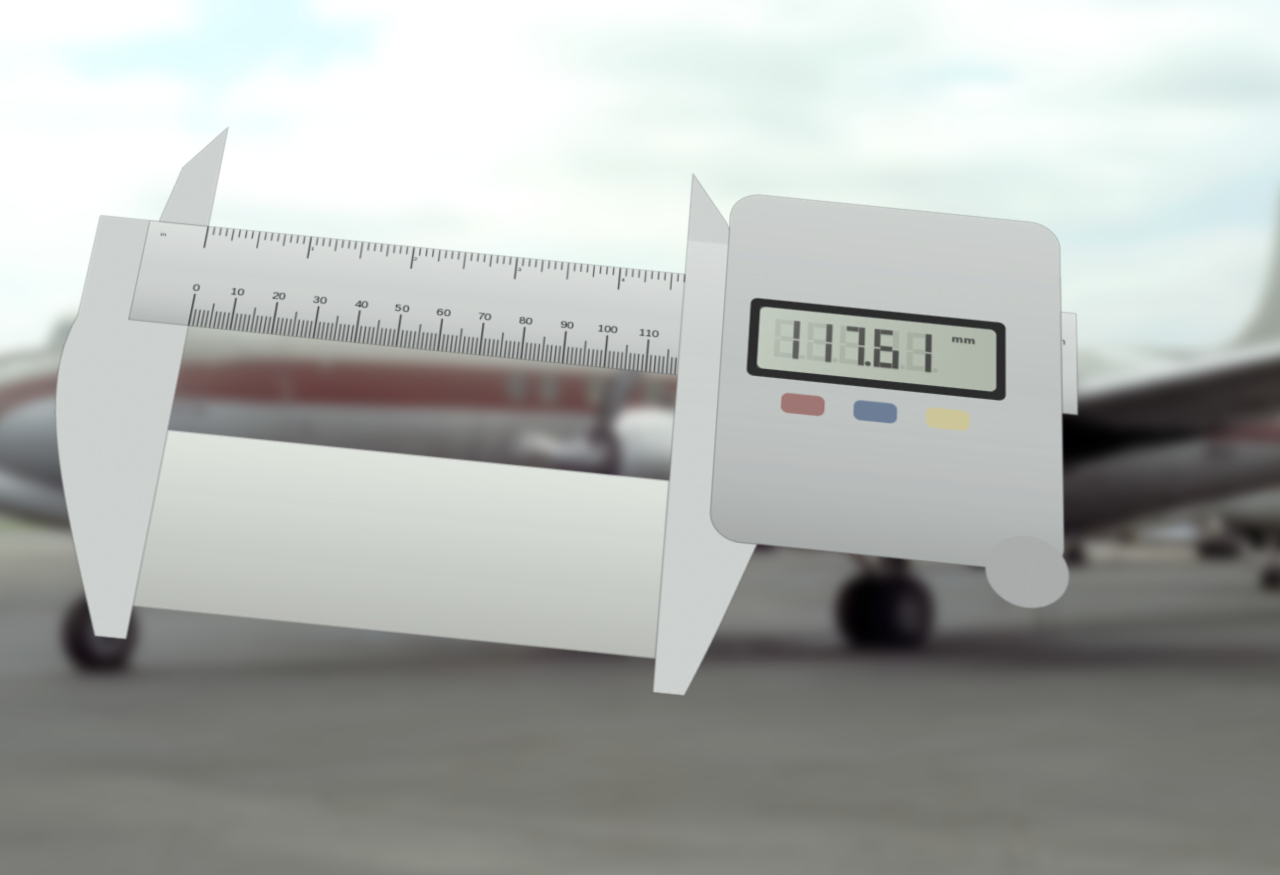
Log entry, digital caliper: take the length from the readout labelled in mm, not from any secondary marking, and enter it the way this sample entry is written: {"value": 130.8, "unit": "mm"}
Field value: {"value": 117.61, "unit": "mm"}
